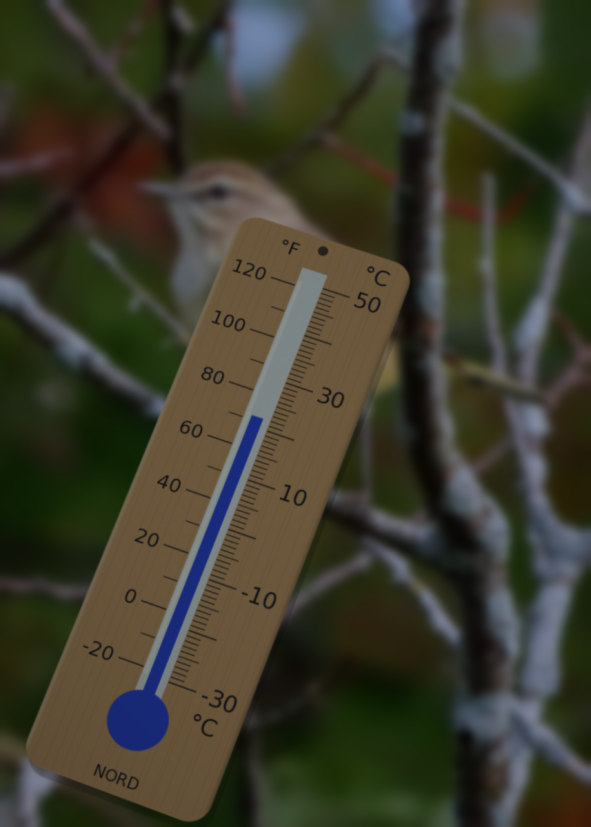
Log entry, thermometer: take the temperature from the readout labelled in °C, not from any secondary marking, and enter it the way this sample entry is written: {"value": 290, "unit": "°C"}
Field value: {"value": 22, "unit": "°C"}
